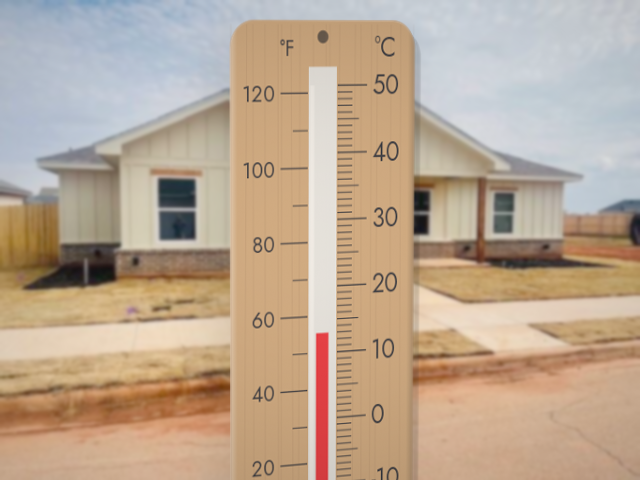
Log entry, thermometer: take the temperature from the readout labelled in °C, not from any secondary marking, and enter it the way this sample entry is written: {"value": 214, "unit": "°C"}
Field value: {"value": 13, "unit": "°C"}
